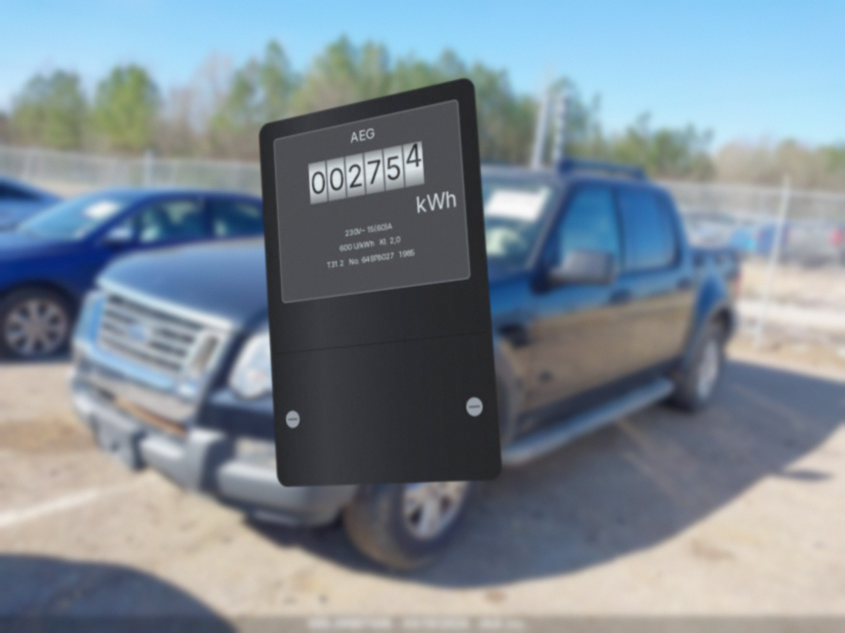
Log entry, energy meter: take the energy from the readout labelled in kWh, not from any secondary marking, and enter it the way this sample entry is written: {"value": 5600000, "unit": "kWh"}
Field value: {"value": 2754, "unit": "kWh"}
